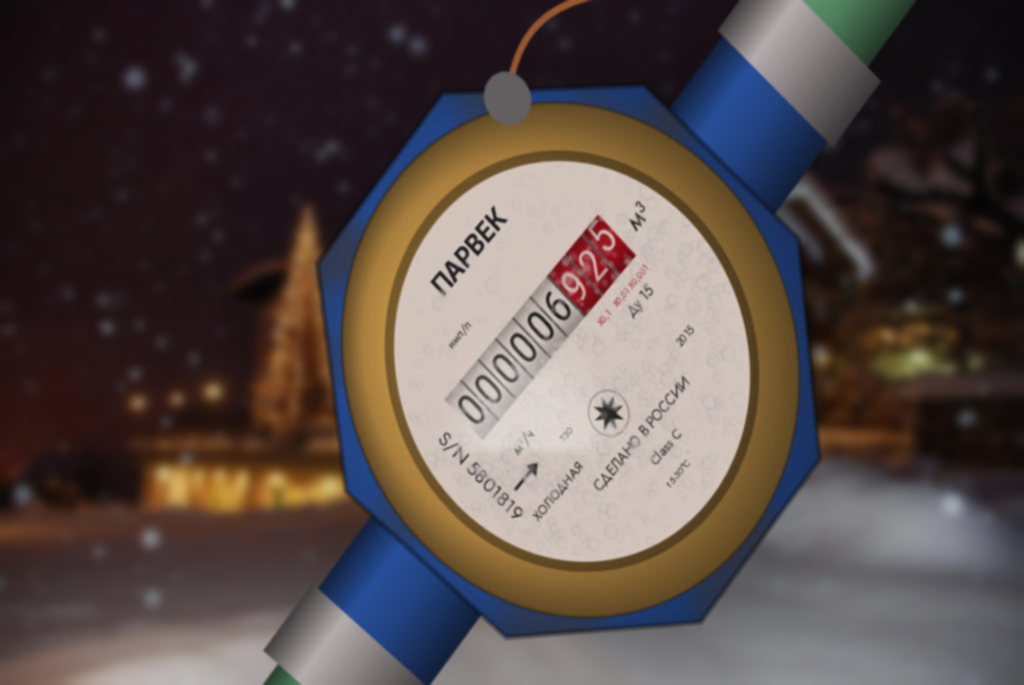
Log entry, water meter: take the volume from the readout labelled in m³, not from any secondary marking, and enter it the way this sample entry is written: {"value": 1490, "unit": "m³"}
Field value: {"value": 6.925, "unit": "m³"}
